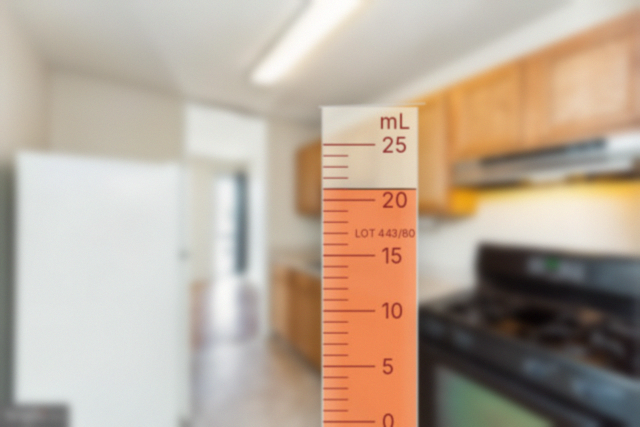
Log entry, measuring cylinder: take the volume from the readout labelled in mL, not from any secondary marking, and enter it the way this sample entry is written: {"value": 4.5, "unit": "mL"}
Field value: {"value": 21, "unit": "mL"}
